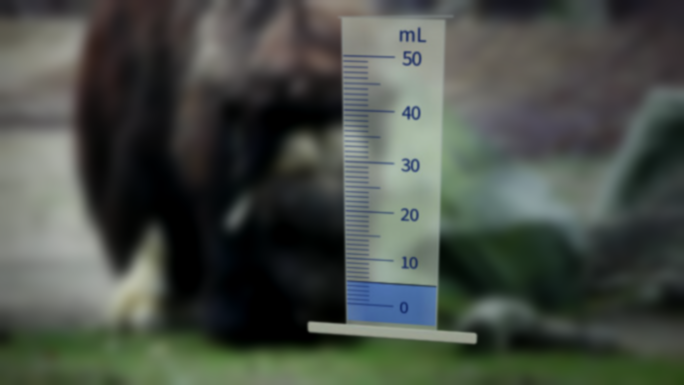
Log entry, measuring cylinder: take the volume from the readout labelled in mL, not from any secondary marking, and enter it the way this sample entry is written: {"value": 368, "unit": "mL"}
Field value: {"value": 5, "unit": "mL"}
